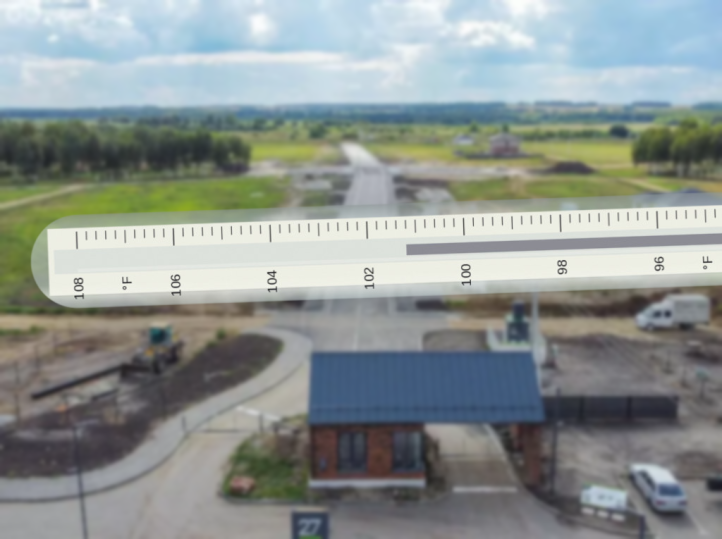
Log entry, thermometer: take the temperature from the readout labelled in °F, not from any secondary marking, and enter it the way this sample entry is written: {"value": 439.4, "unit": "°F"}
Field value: {"value": 101.2, "unit": "°F"}
